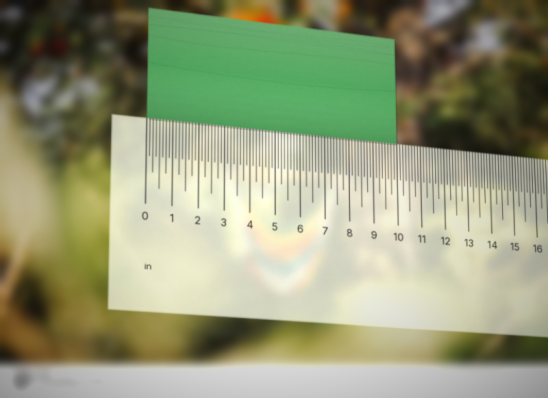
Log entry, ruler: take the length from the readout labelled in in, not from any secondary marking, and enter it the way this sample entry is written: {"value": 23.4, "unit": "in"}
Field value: {"value": 10, "unit": "in"}
